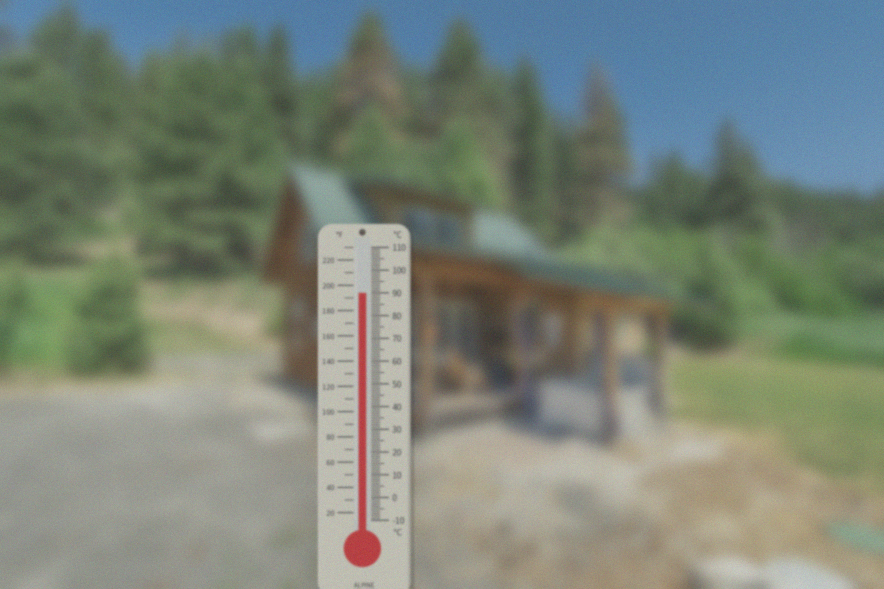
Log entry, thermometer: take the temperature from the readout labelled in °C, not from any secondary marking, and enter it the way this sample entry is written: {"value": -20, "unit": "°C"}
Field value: {"value": 90, "unit": "°C"}
